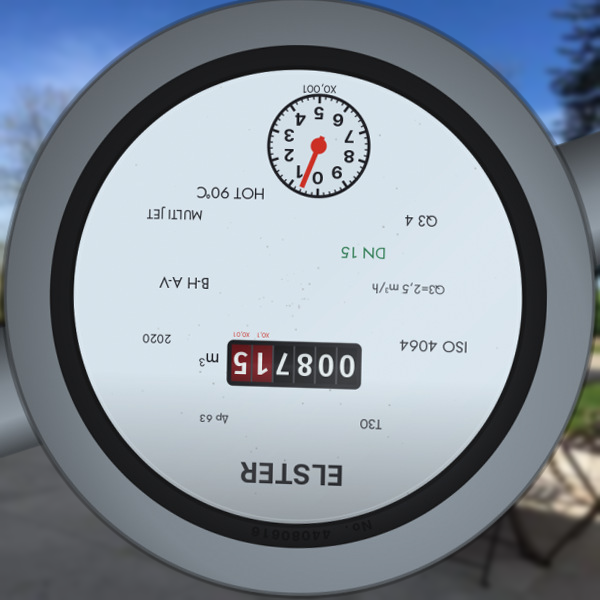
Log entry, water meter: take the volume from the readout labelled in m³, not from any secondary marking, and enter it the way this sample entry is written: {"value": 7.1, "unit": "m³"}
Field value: {"value": 87.150, "unit": "m³"}
